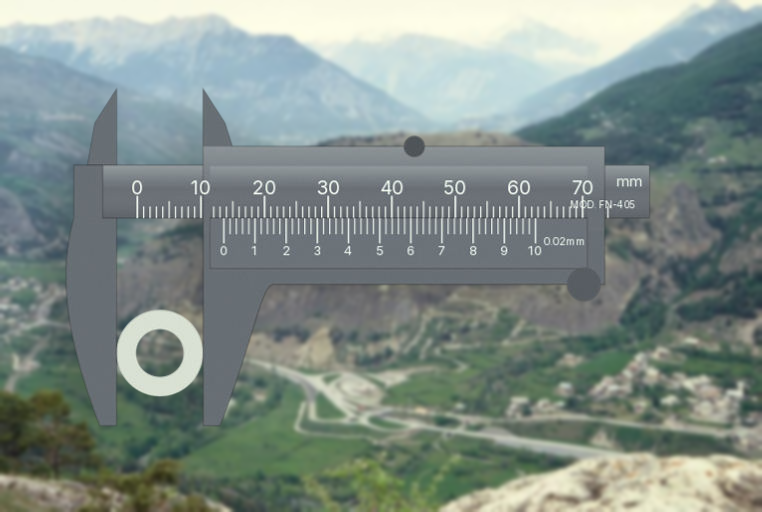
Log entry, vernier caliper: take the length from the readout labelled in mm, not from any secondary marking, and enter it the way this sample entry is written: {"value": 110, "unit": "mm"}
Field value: {"value": 13.6, "unit": "mm"}
